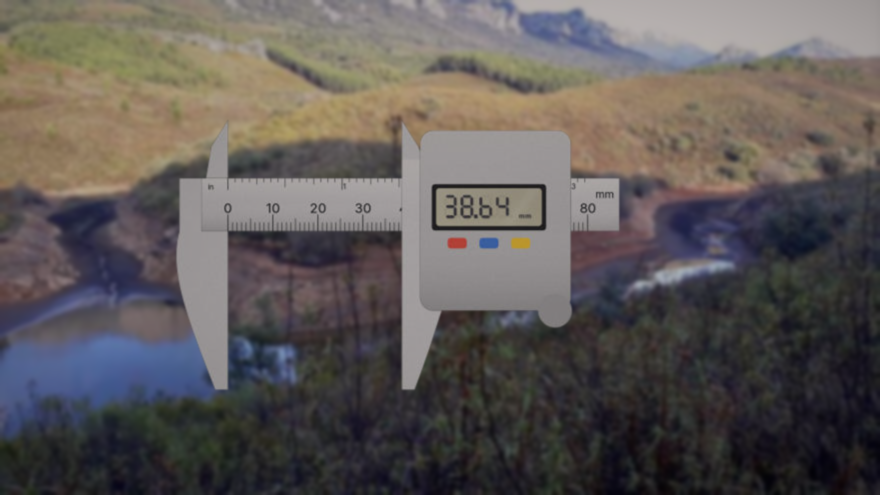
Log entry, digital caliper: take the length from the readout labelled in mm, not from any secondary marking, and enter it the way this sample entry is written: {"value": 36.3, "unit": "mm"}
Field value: {"value": 38.64, "unit": "mm"}
